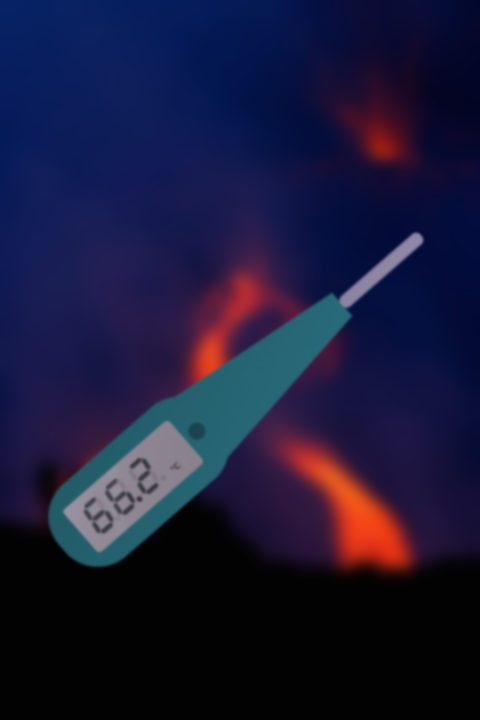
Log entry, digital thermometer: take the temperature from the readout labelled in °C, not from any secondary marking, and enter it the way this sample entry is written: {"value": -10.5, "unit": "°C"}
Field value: {"value": 66.2, "unit": "°C"}
